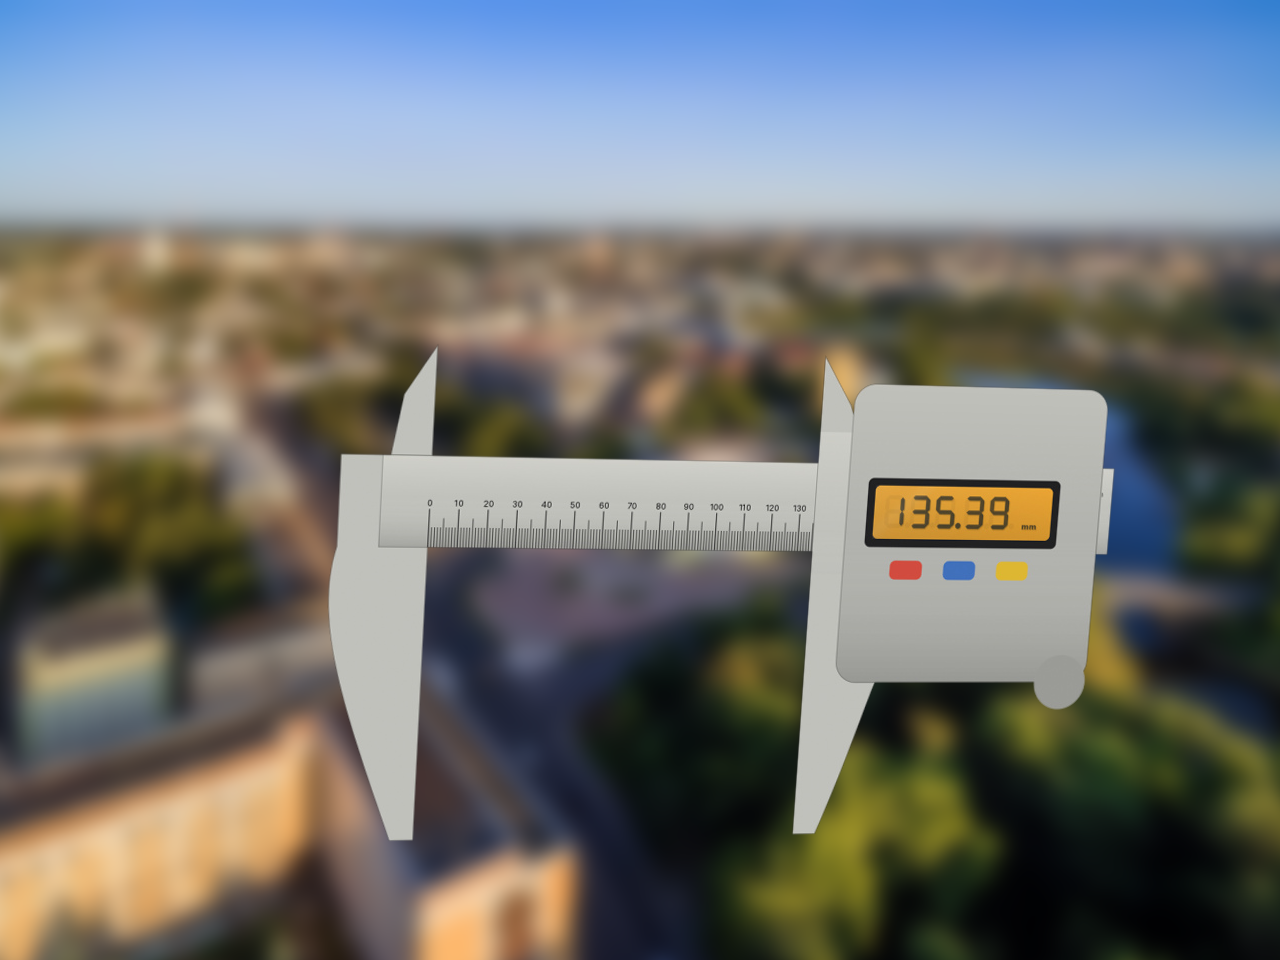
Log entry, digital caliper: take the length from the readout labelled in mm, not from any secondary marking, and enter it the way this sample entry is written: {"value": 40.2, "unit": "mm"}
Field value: {"value": 135.39, "unit": "mm"}
